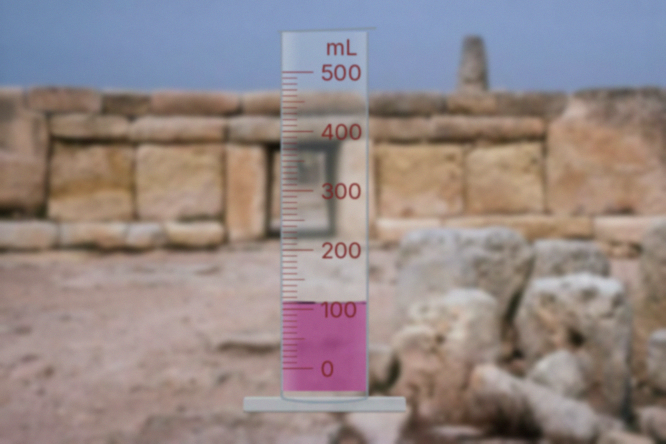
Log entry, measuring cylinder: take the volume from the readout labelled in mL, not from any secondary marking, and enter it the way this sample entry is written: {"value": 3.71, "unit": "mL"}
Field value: {"value": 110, "unit": "mL"}
